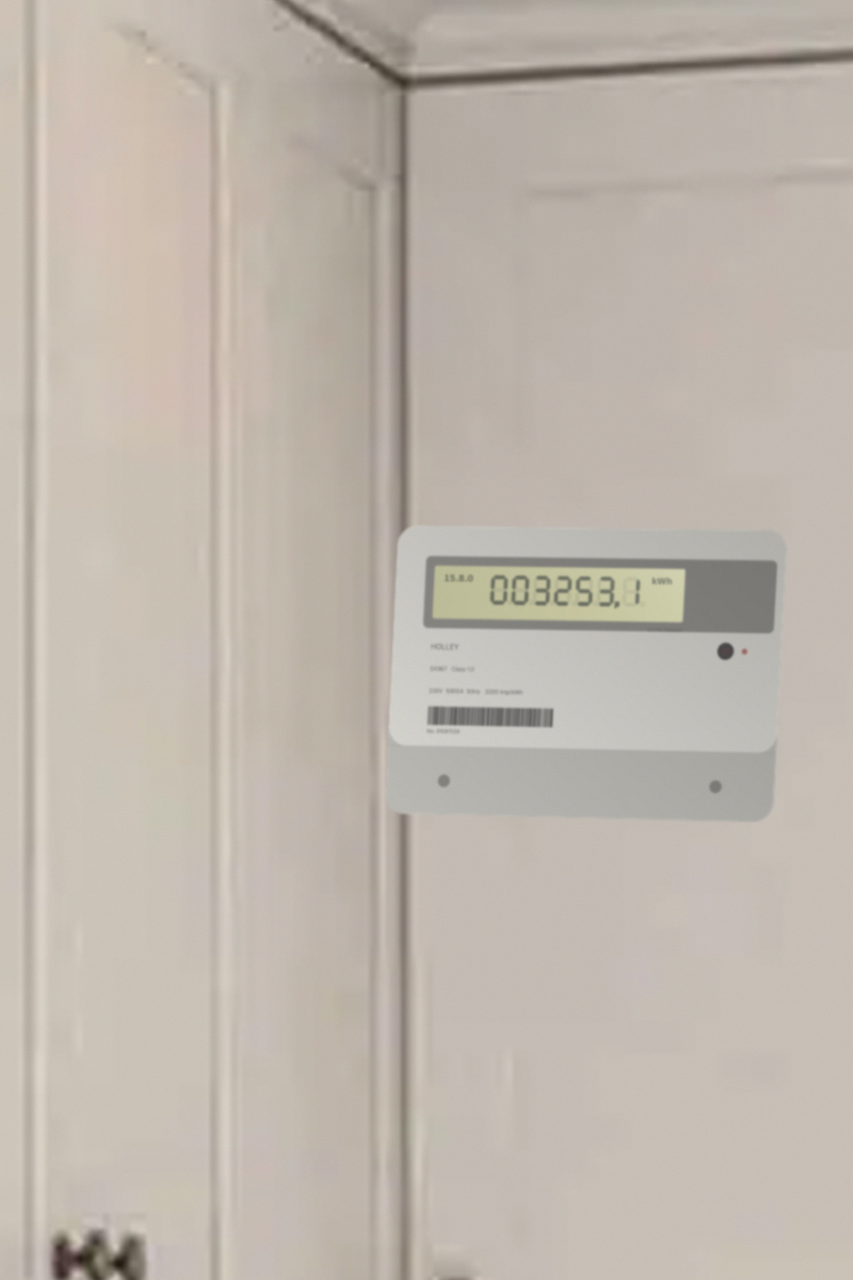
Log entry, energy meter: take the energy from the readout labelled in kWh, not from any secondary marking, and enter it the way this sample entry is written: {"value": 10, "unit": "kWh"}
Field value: {"value": 3253.1, "unit": "kWh"}
